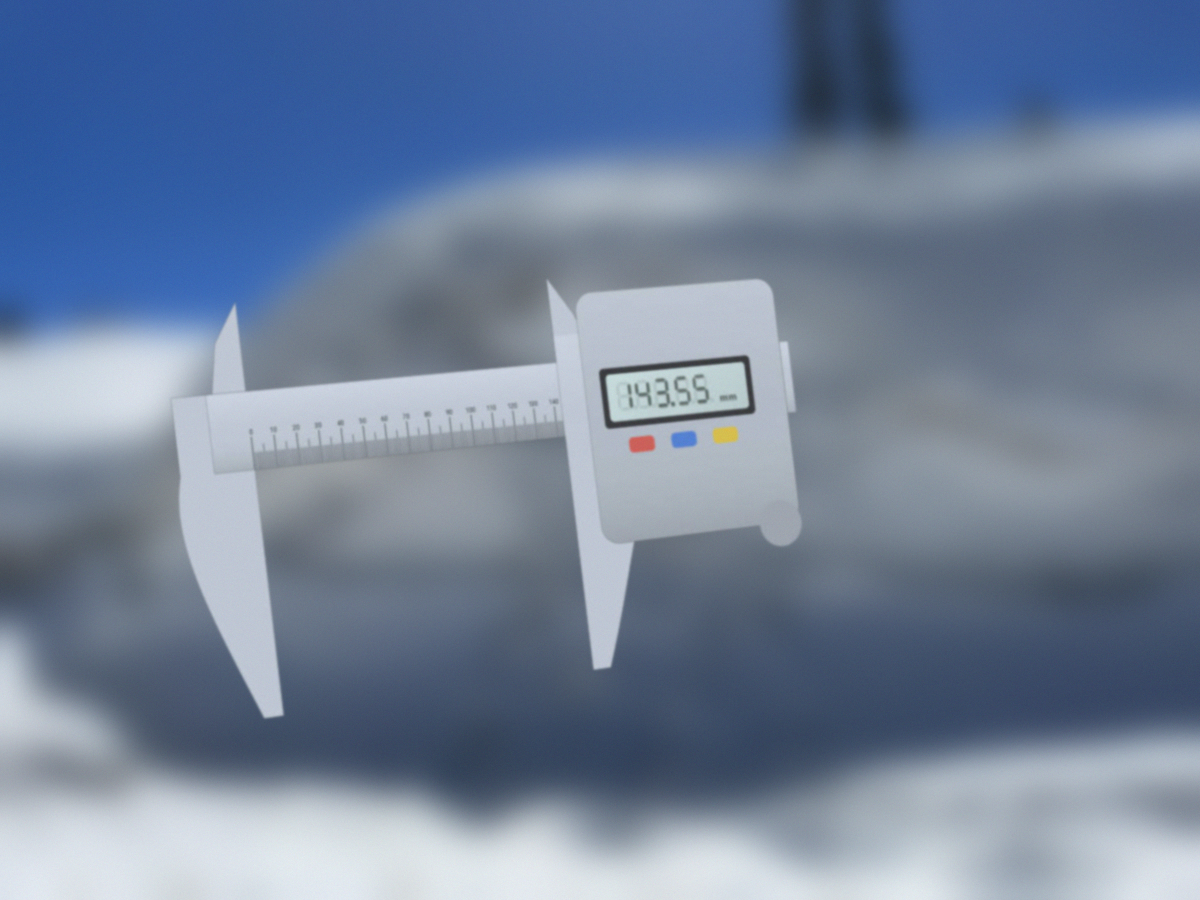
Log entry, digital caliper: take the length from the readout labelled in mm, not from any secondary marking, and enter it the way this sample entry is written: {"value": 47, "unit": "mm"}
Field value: {"value": 143.55, "unit": "mm"}
